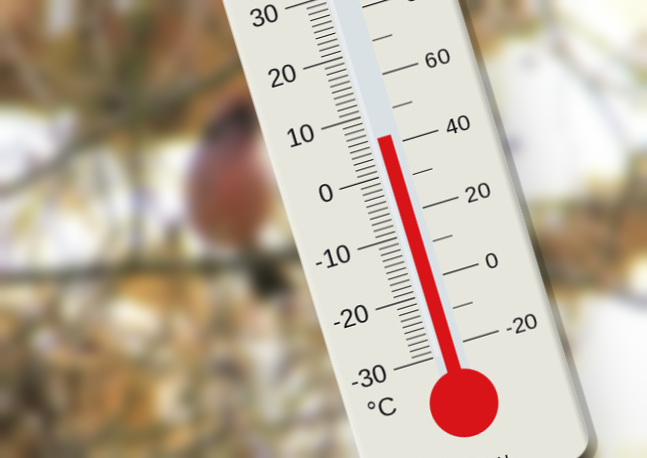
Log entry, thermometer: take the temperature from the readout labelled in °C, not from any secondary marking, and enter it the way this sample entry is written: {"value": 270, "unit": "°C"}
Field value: {"value": 6, "unit": "°C"}
